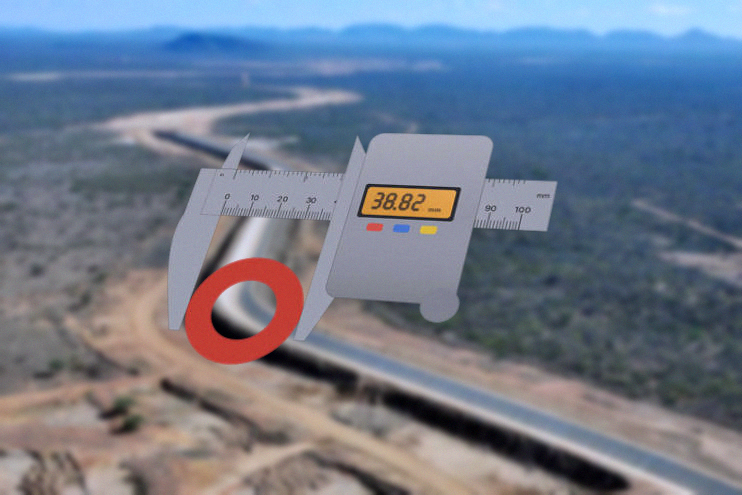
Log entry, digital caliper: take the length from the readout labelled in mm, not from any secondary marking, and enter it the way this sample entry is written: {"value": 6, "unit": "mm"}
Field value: {"value": 38.82, "unit": "mm"}
